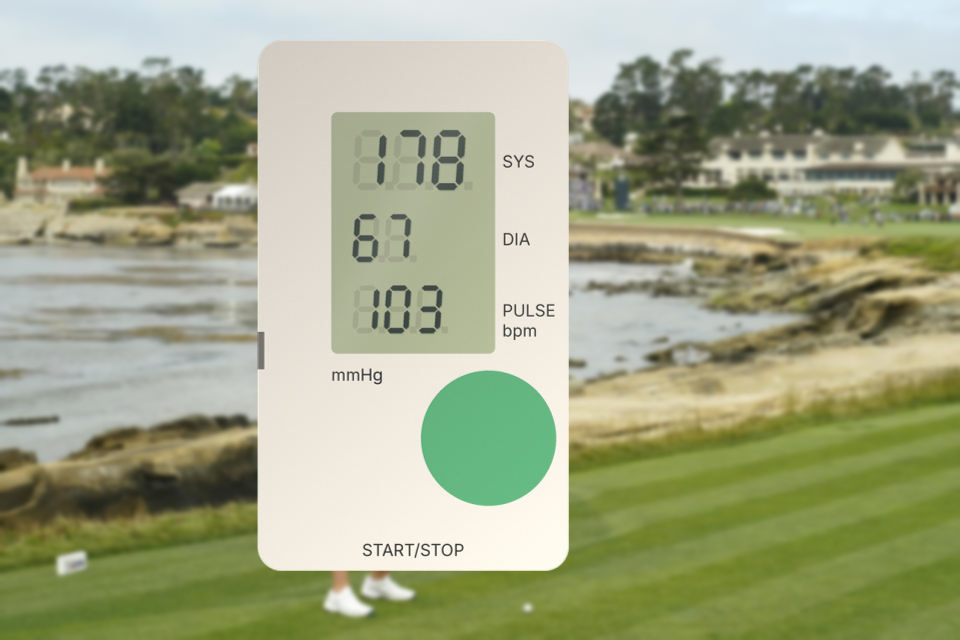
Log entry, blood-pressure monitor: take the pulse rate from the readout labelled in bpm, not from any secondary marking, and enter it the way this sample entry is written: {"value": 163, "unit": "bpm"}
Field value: {"value": 103, "unit": "bpm"}
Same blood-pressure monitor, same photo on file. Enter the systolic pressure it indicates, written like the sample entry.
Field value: {"value": 178, "unit": "mmHg"}
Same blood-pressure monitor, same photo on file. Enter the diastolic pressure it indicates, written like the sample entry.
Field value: {"value": 67, "unit": "mmHg"}
